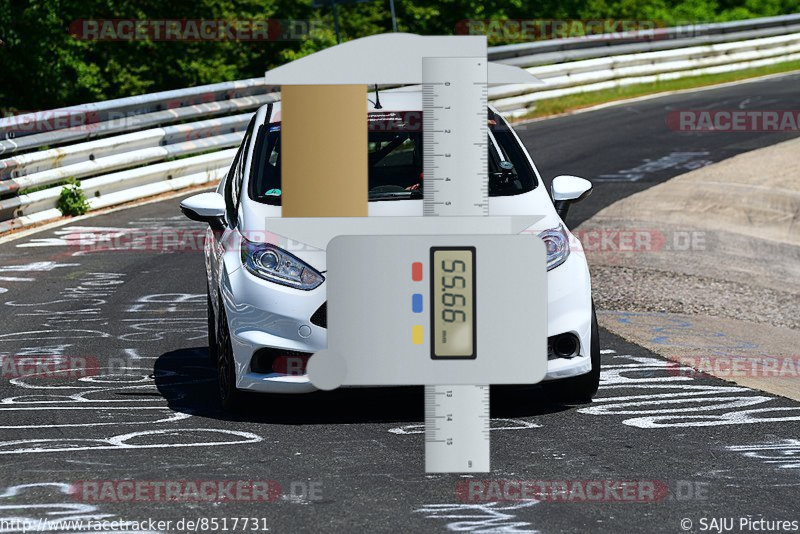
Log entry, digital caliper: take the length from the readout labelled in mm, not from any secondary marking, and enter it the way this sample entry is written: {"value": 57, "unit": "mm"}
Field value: {"value": 55.66, "unit": "mm"}
